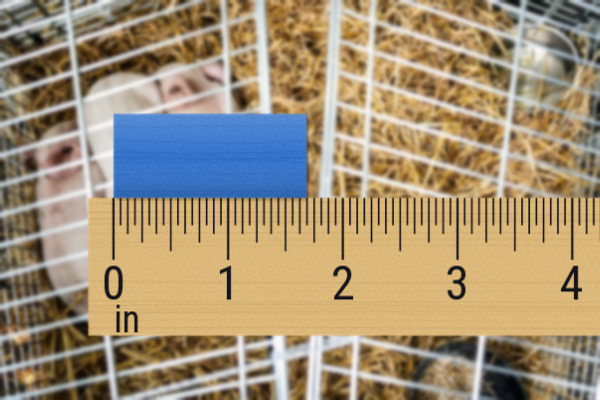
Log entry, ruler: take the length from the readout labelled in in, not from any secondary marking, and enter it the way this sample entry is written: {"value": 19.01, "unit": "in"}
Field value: {"value": 1.6875, "unit": "in"}
